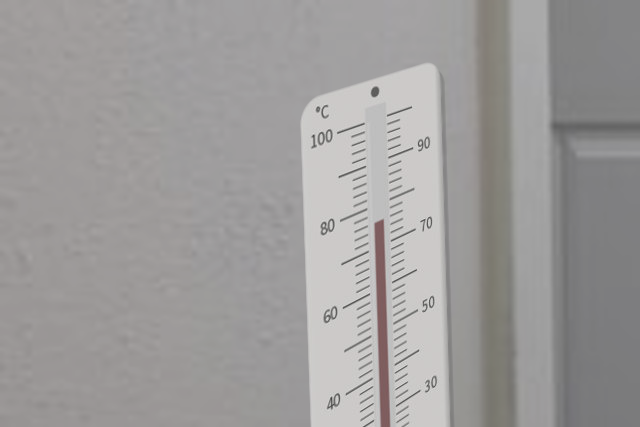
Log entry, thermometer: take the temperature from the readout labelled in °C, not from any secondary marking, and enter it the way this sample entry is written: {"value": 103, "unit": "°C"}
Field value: {"value": 76, "unit": "°C"}
